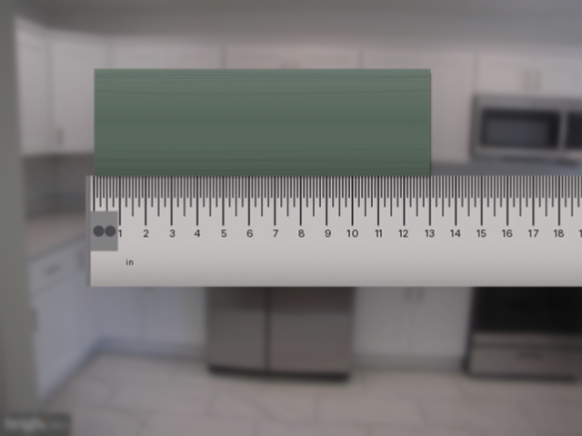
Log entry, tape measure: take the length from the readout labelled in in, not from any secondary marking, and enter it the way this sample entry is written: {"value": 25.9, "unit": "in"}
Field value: {"value": 13, "unit": "in"}
